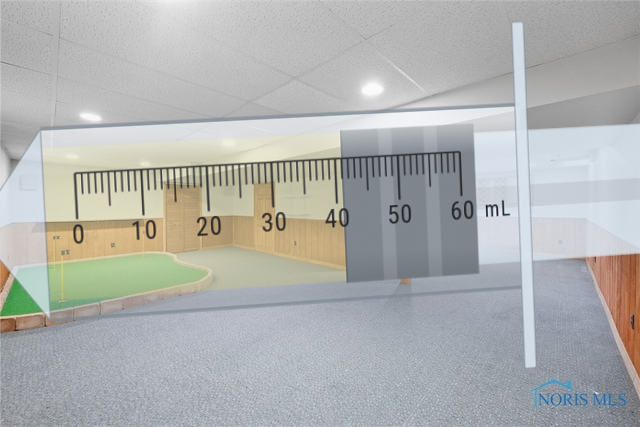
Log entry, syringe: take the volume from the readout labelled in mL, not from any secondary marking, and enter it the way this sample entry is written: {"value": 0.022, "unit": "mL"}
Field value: {"value": 41, "unit": "mL"}
